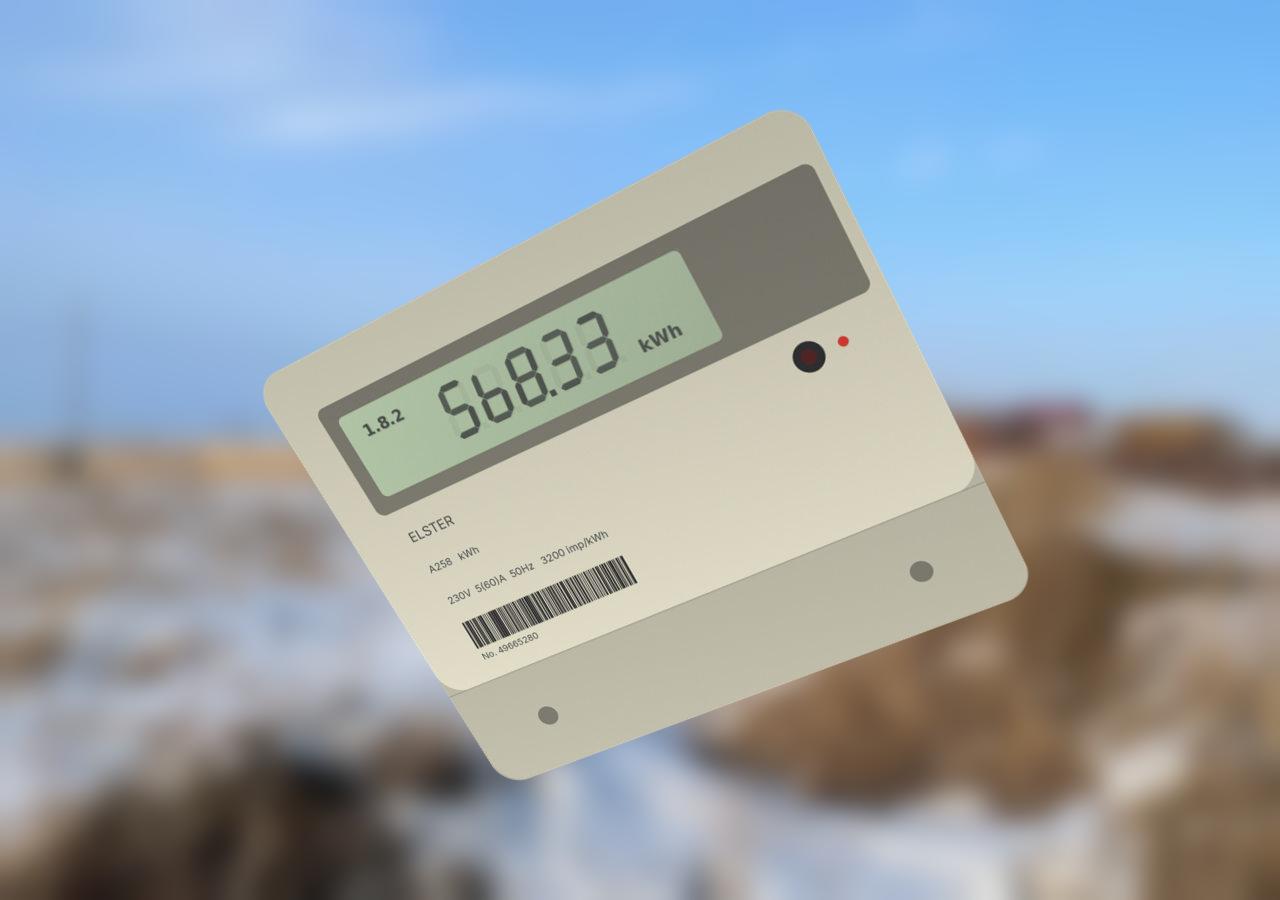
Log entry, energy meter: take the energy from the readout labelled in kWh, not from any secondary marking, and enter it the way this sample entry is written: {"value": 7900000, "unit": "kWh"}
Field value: {"value": 568.33, "unit": "kWh"}
